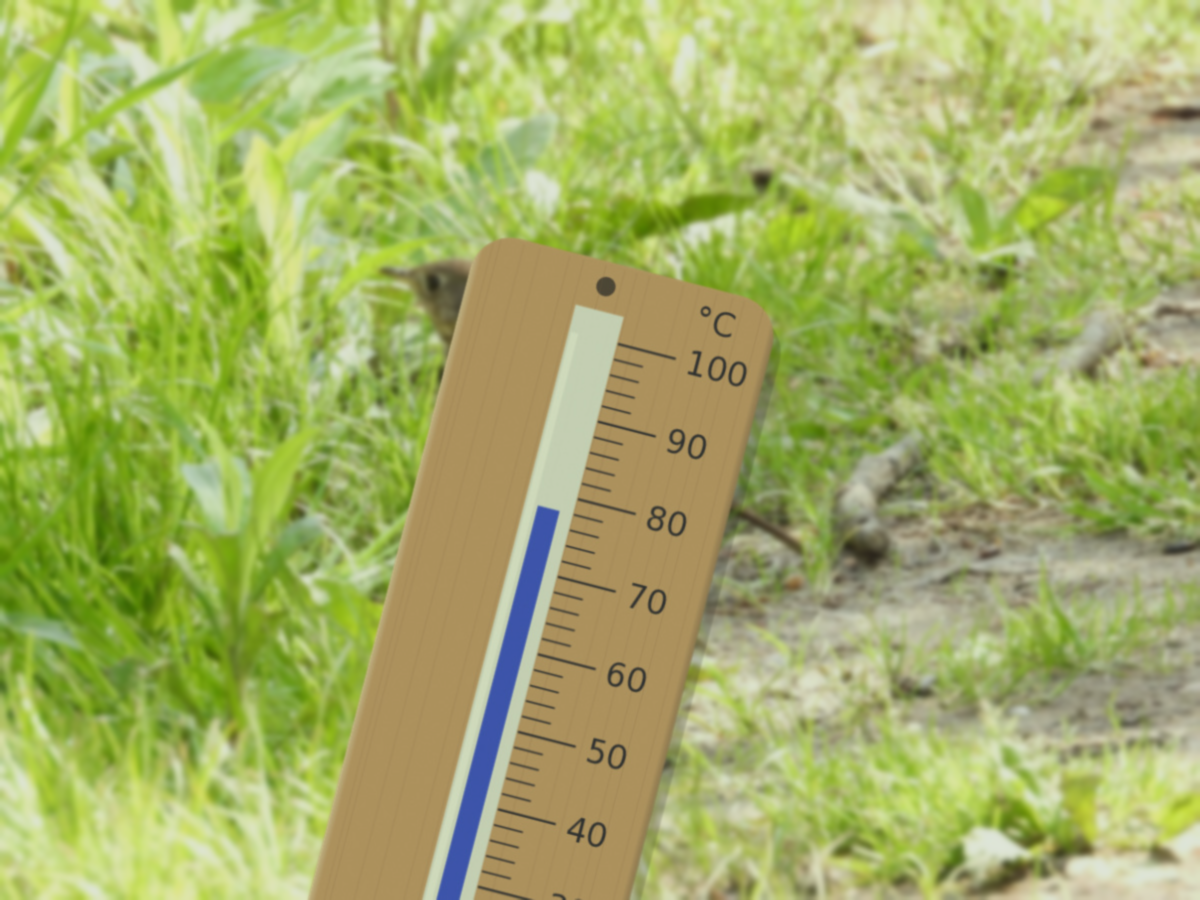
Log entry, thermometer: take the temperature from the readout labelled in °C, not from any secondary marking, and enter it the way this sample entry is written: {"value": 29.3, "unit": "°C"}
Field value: {"value": 78, "unit": "°C"}
